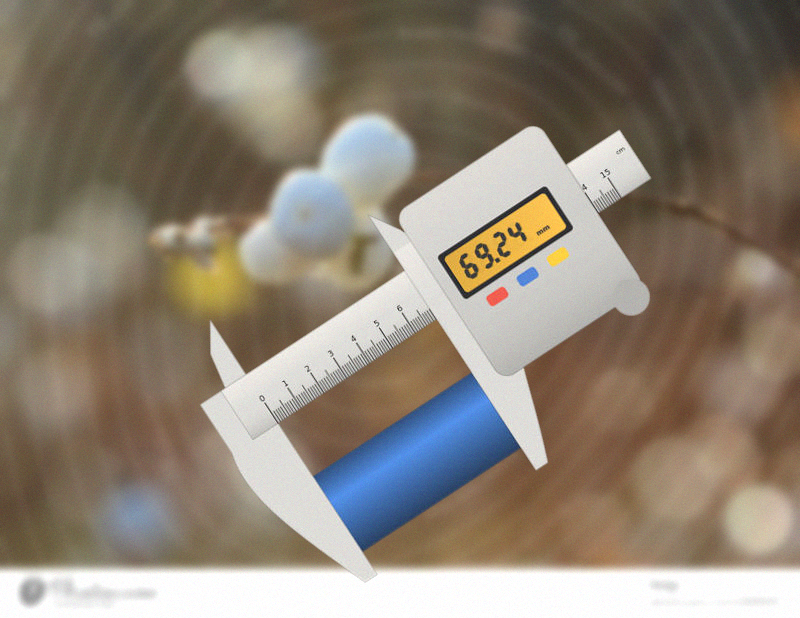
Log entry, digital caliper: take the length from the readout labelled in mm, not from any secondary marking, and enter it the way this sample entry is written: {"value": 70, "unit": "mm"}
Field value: {"value": 69.24, "unit": "mm"}
